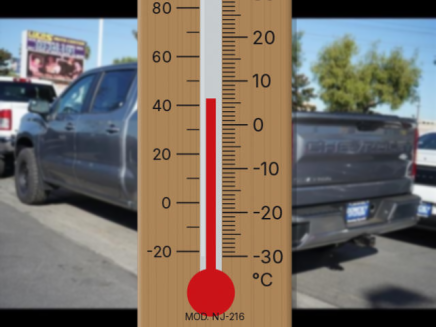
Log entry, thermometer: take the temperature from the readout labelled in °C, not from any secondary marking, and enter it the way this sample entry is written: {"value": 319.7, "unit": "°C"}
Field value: {"value": 6, "unit": "°C"}
